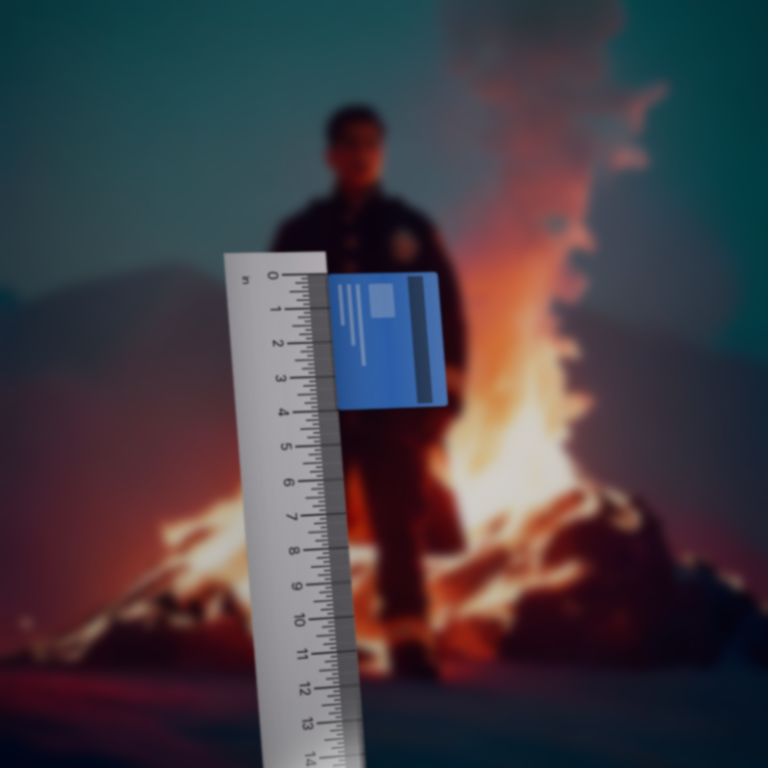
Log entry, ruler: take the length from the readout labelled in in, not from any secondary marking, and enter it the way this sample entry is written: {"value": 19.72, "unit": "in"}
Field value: {"value": 4, "unit": "in"}
